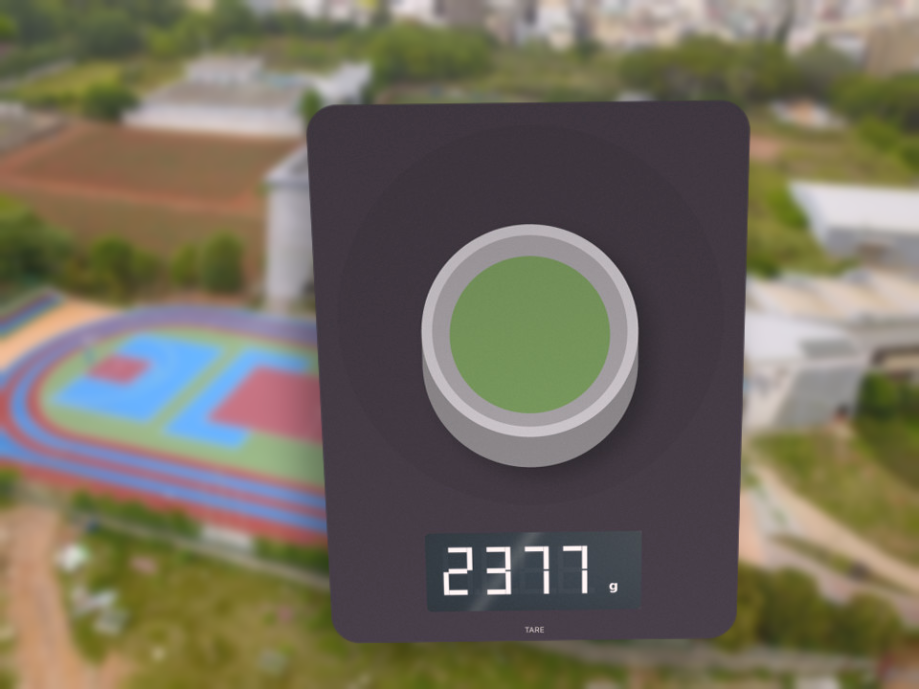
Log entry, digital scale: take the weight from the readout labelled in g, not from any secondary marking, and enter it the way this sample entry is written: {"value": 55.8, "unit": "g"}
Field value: {"value": 2377, "unit": "g"}
